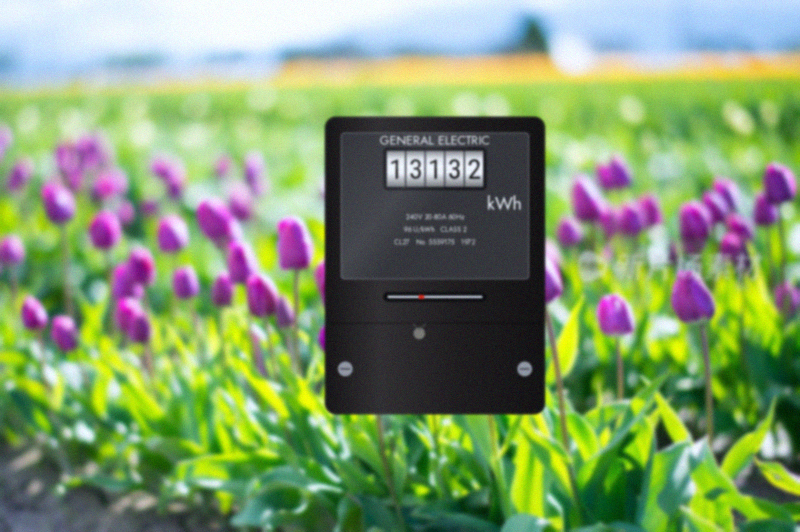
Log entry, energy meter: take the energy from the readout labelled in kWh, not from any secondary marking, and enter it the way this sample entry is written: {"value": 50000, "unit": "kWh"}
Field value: {"value": 13132, "unit": "kWh"}
